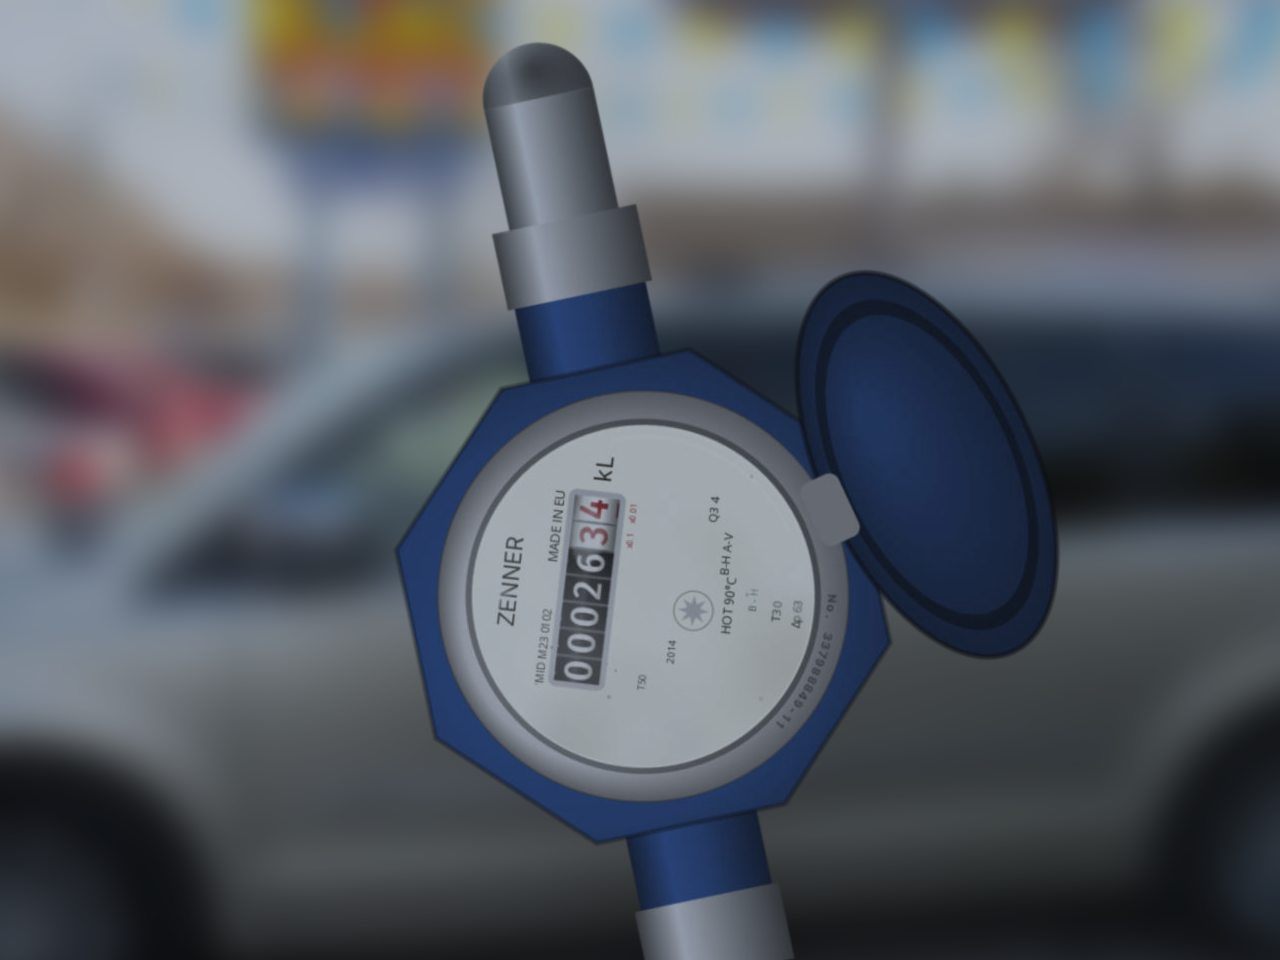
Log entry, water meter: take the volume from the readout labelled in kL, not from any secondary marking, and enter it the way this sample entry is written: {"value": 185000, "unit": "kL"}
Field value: {"value": 26.34, "unit": "kL"}
